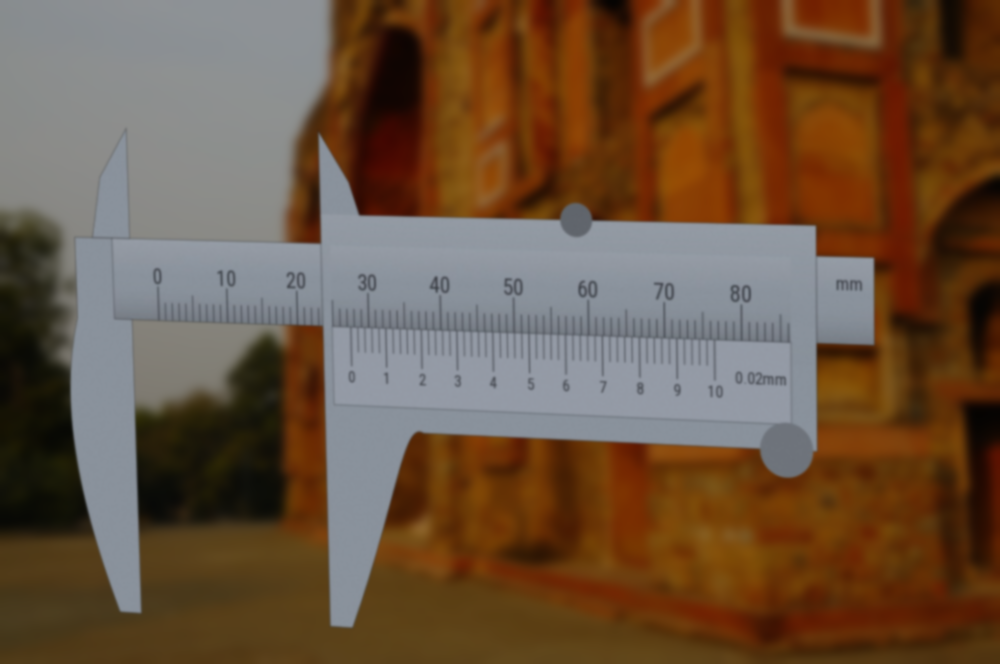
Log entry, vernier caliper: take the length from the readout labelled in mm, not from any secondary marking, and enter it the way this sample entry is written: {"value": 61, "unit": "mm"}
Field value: {"value": 27.5, "unit": "mm"}
